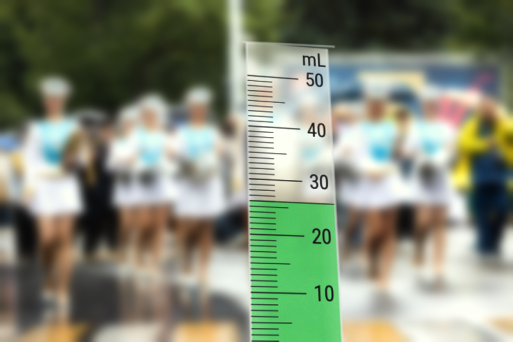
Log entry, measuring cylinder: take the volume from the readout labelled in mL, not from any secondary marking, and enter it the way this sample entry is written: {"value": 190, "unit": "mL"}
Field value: {"value": 26, "unit": "mL"}
